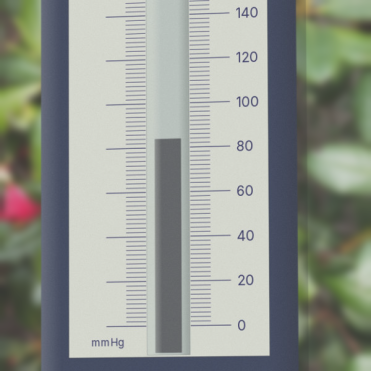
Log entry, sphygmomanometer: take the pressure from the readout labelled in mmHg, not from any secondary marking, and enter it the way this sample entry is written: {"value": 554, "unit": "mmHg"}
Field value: {"value": 84, "unit": "mmHg"}
